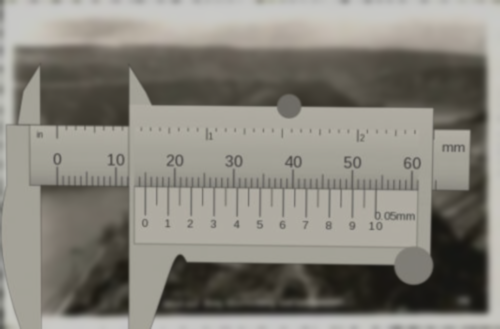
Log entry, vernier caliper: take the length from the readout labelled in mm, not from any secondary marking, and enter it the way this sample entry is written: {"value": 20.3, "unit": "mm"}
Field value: {"value": 15.0, "unit": "mm"}
